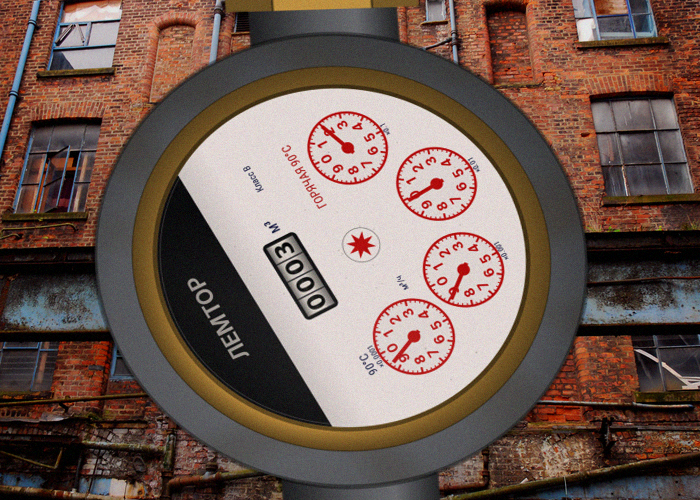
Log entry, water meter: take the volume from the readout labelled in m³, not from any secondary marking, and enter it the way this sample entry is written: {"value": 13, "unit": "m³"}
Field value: {"value": 3.1989, "unit": "m³"}
